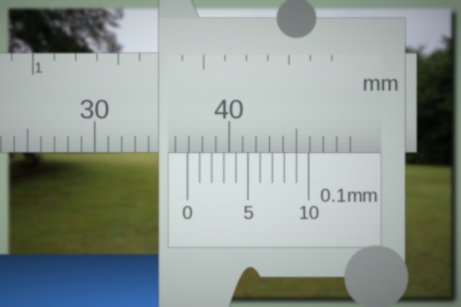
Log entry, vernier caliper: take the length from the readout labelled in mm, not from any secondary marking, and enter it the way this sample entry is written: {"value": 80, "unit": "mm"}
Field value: {"value": 36.9, "unit": "mm"}
